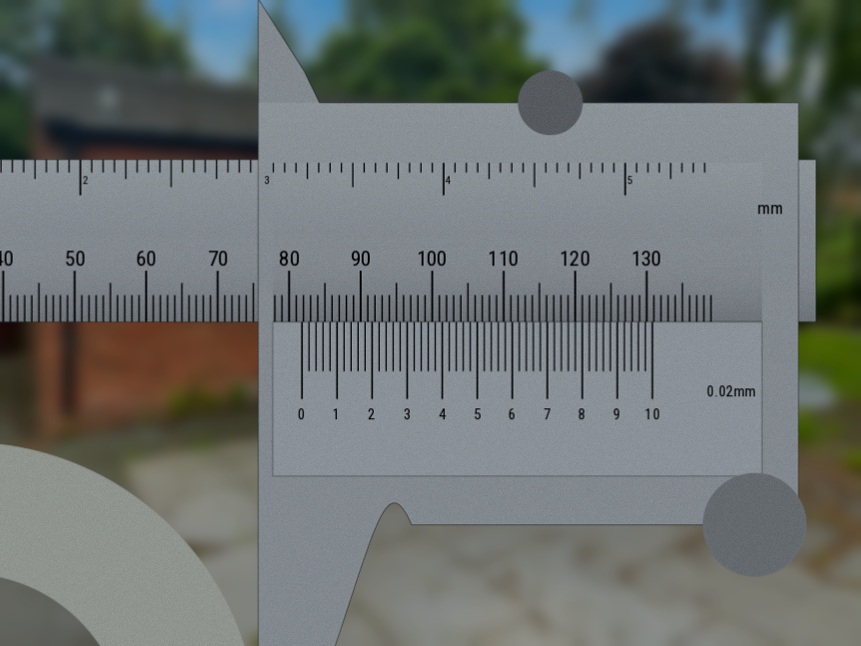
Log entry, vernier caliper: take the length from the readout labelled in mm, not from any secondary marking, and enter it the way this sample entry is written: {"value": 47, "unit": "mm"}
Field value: {"value": 81.8, "unit": "mm"}
